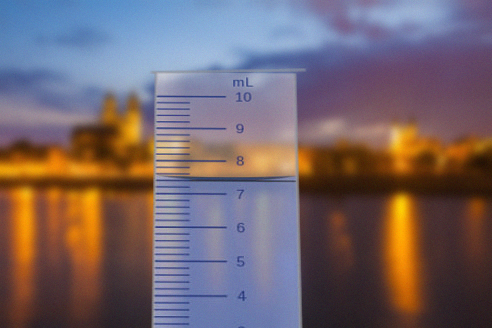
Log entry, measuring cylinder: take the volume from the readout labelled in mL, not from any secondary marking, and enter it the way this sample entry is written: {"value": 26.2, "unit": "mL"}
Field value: {"value": 7.4, "unit": "mL"}
